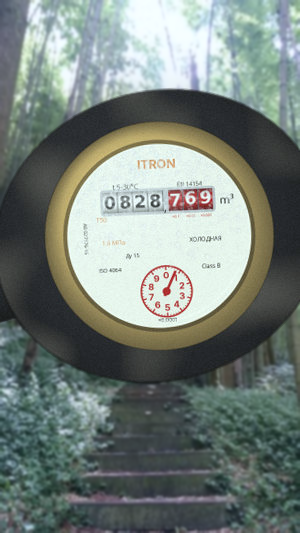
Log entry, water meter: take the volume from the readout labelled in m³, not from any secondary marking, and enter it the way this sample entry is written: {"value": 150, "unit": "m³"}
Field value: {"value": 828.7690, "unit": "m³"}
